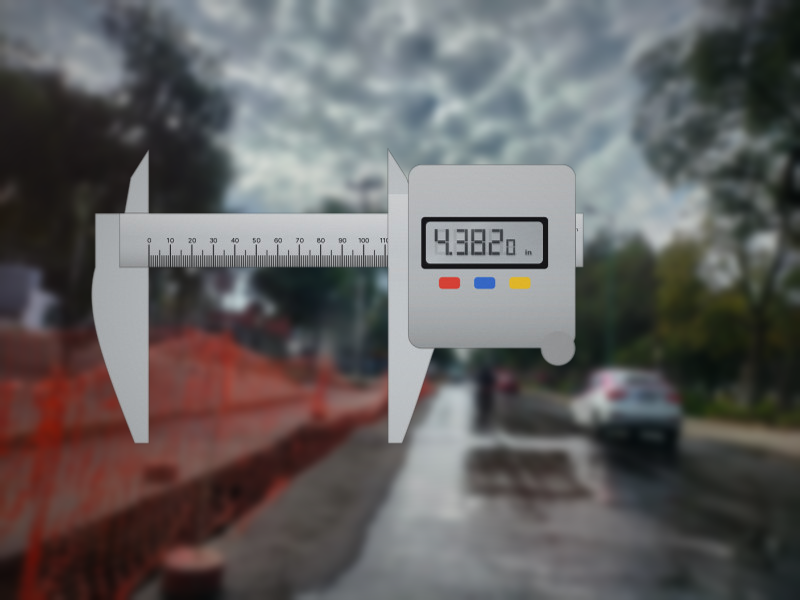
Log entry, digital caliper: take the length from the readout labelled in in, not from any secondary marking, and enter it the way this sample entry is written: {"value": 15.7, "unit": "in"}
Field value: {"value": 4.3820, "unit": "in"}
